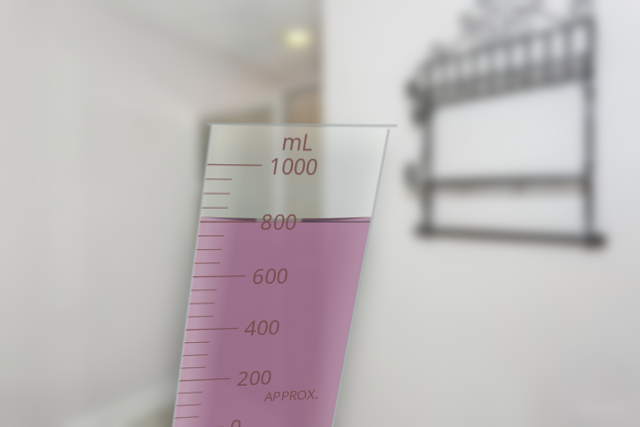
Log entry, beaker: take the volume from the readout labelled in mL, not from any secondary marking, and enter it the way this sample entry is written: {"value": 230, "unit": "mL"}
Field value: {"value": 800, "unit": "mL"}
